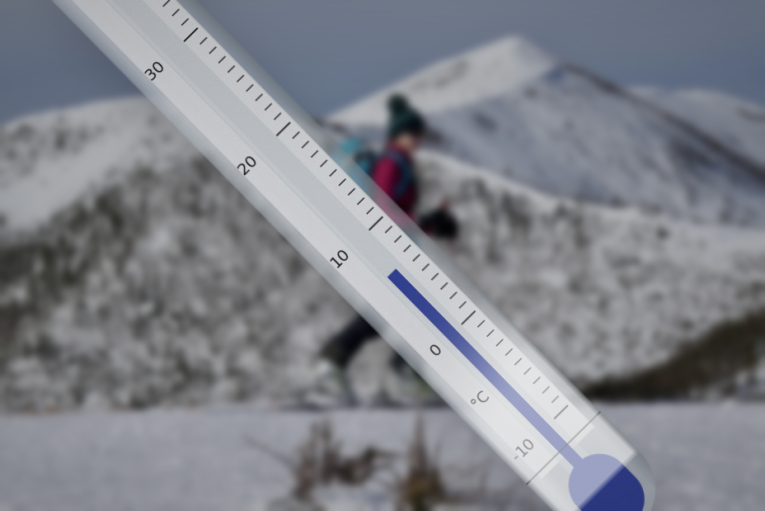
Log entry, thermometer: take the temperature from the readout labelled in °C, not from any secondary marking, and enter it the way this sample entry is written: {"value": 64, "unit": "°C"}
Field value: {"value": 6.5, "unit": "°C"}
